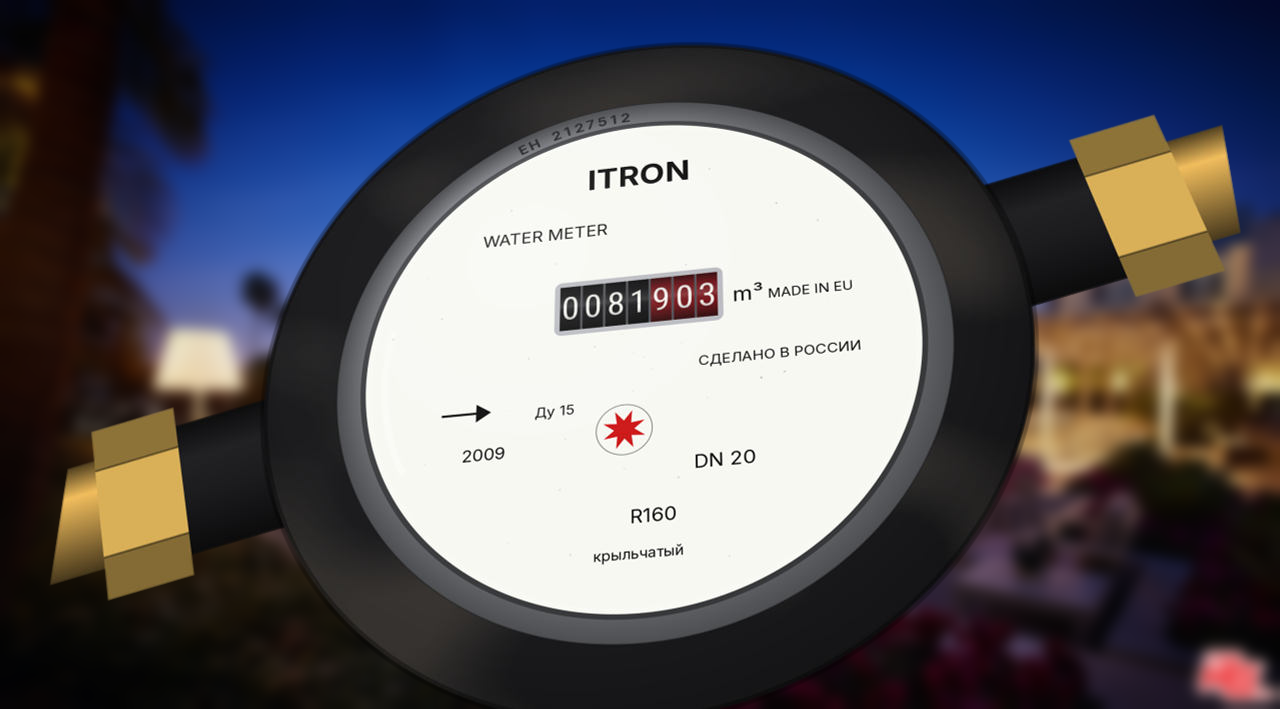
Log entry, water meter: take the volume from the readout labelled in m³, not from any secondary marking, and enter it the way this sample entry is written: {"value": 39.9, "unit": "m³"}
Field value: {"value": 81.903, "unit": "m³"}
